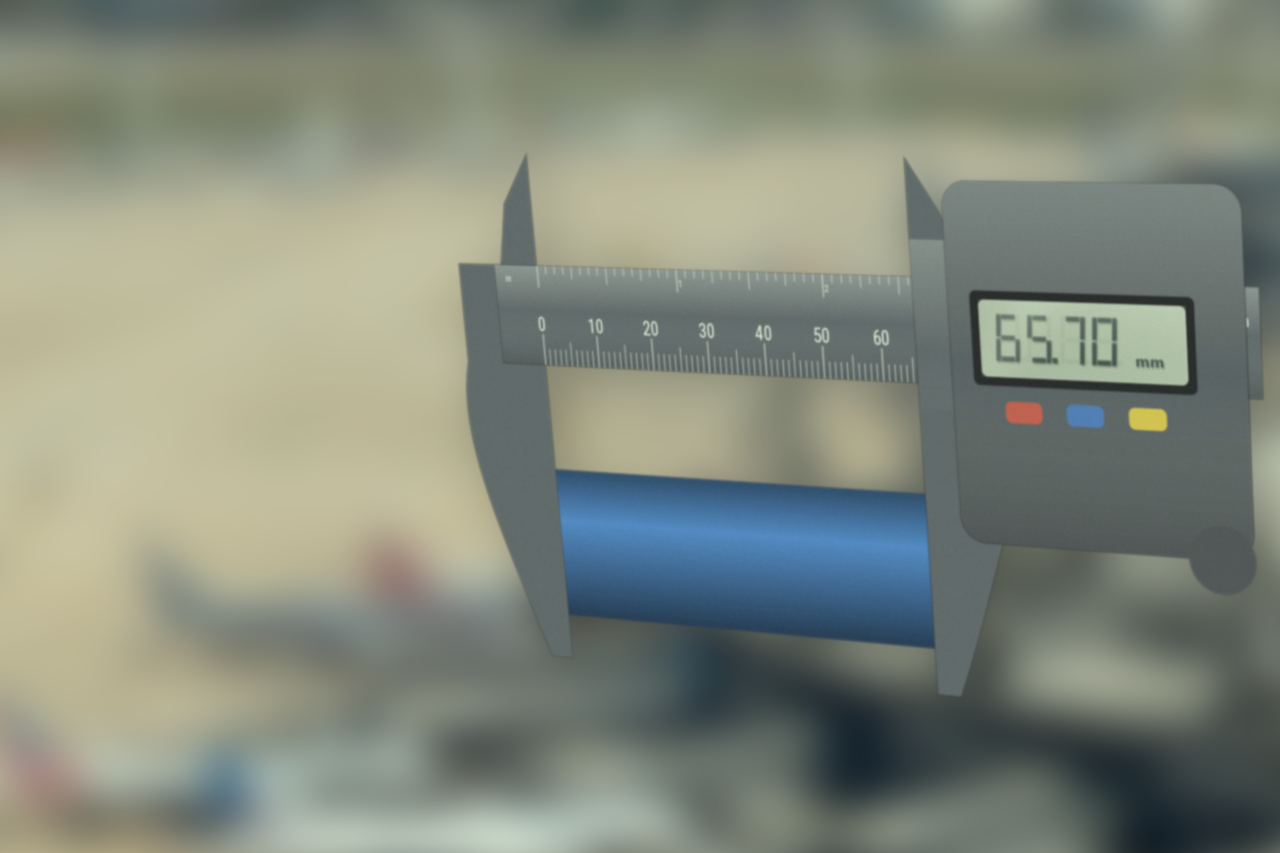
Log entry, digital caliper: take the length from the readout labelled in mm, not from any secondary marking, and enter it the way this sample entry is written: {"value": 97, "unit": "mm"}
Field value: {"value": 65.70, "unit": "mm"}
